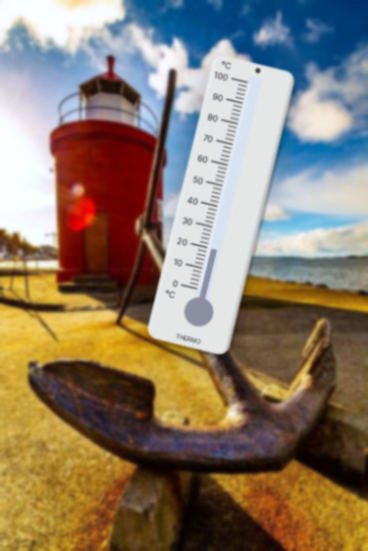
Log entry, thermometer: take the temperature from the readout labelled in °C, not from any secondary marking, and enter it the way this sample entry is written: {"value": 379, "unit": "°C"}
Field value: {"value": 20, "unit": "°C"}
